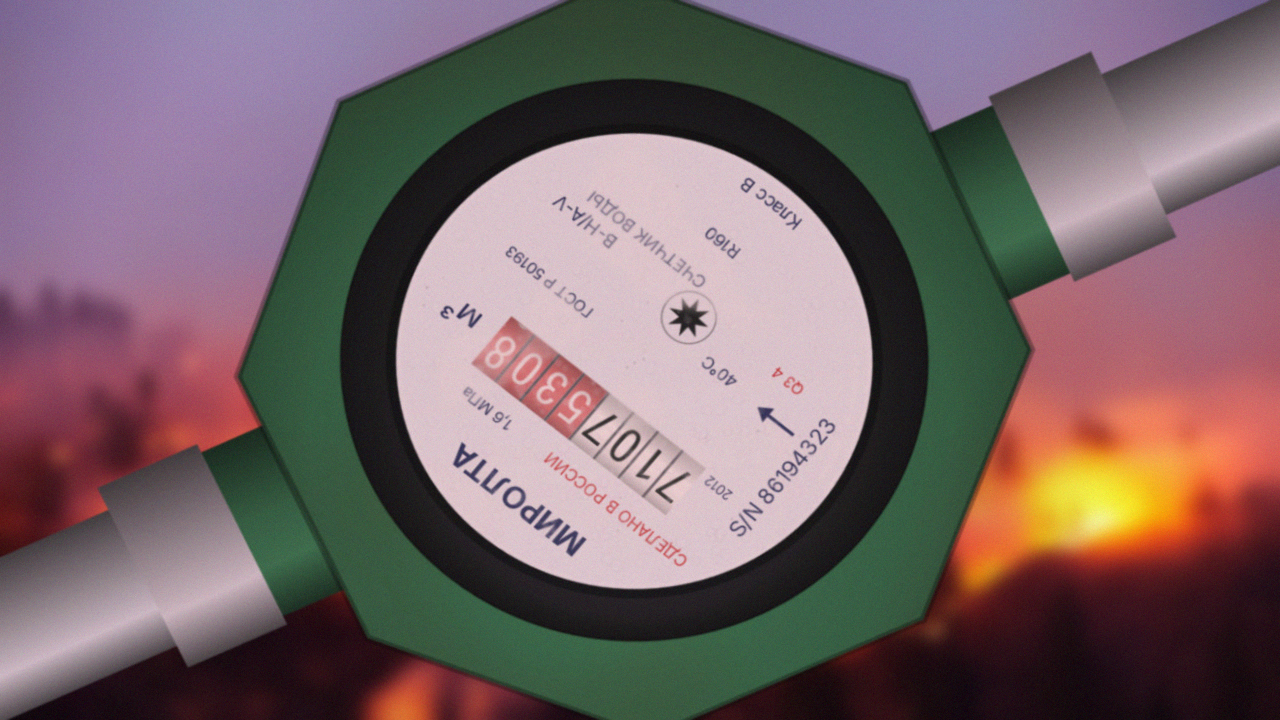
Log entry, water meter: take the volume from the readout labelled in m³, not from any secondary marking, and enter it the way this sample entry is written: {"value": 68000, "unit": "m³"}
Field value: {"value": 7107.5308, "unit": "m³"}
